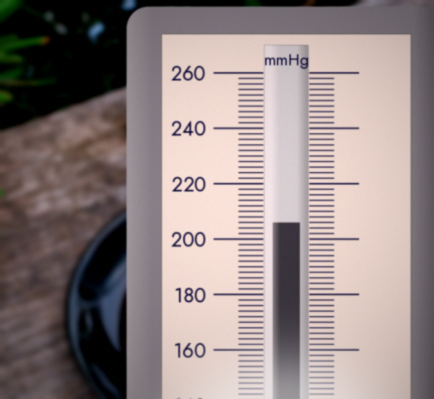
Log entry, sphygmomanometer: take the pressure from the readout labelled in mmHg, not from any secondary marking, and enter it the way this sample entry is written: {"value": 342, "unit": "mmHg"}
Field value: {"value": 206, "unit": "mmHg"}
